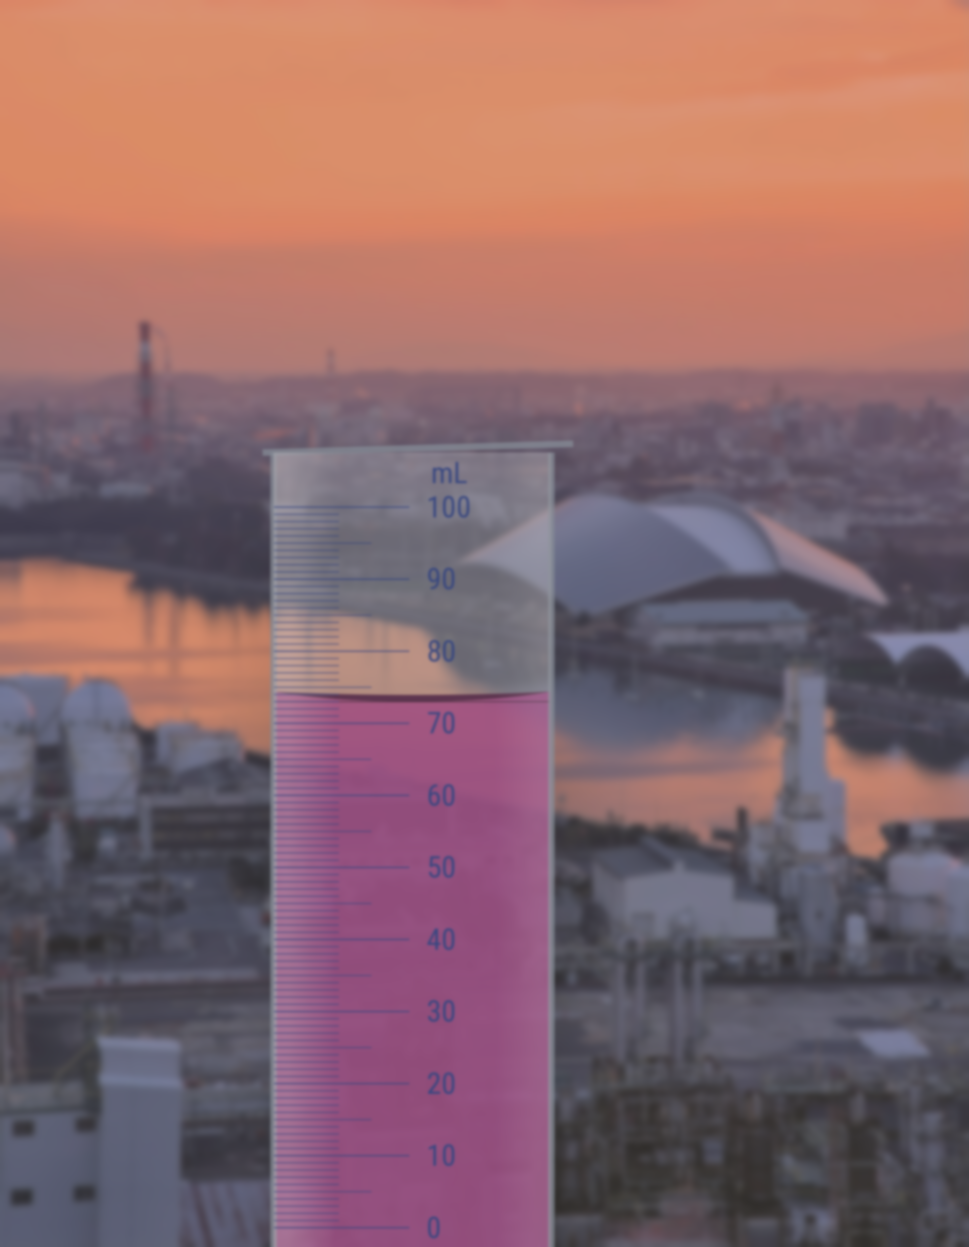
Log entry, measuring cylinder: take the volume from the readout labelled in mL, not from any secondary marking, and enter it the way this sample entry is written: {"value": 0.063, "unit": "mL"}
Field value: {"value": 73, "unit": "mL"}
